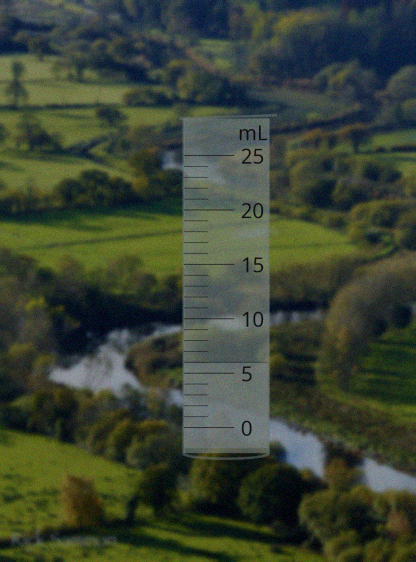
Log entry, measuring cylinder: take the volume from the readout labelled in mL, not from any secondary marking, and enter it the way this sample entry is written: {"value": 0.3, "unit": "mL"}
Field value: {"value": 6, "unit": "mL"}
